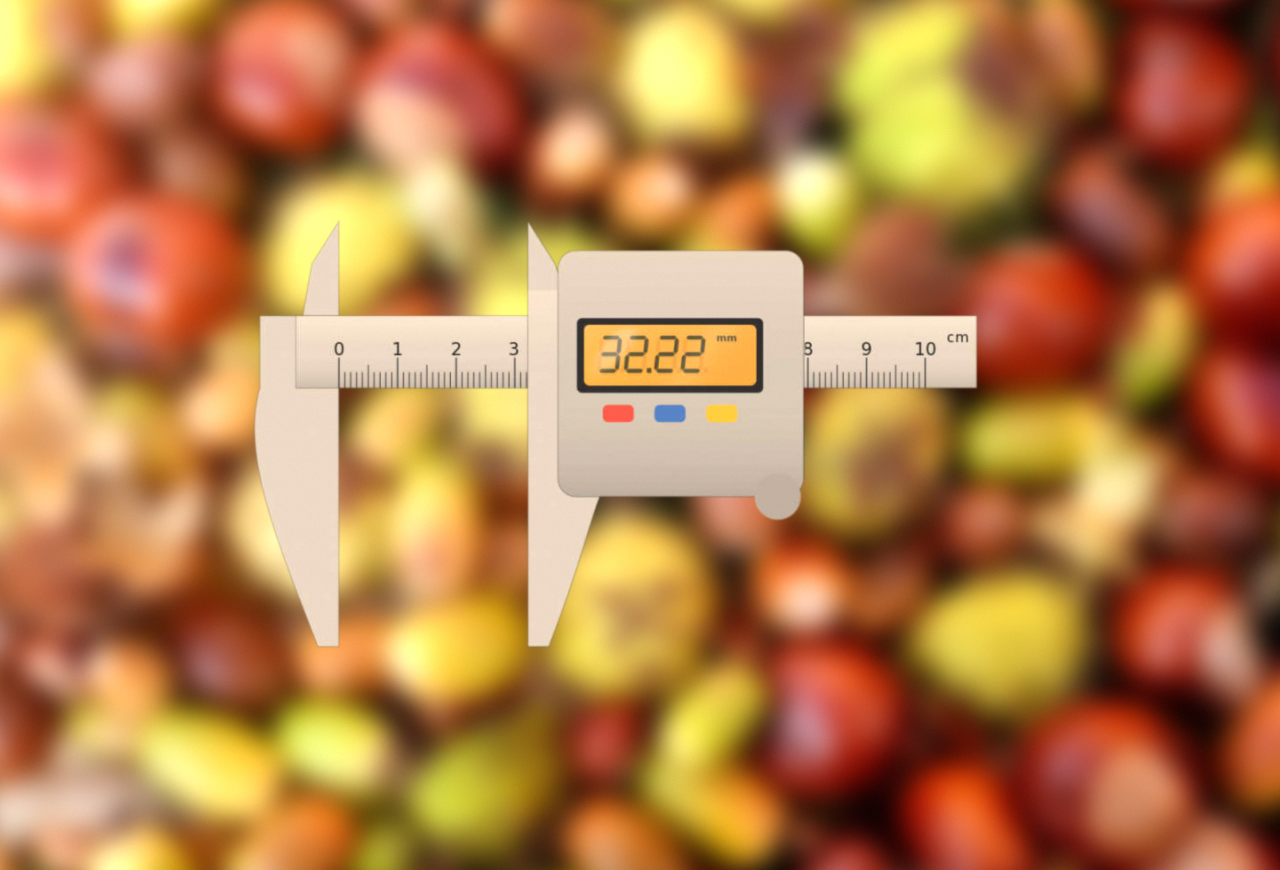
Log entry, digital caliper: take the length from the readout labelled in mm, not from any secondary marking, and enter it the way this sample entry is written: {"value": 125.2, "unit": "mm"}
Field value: {"value": 32.22, "unit": "mm"}
